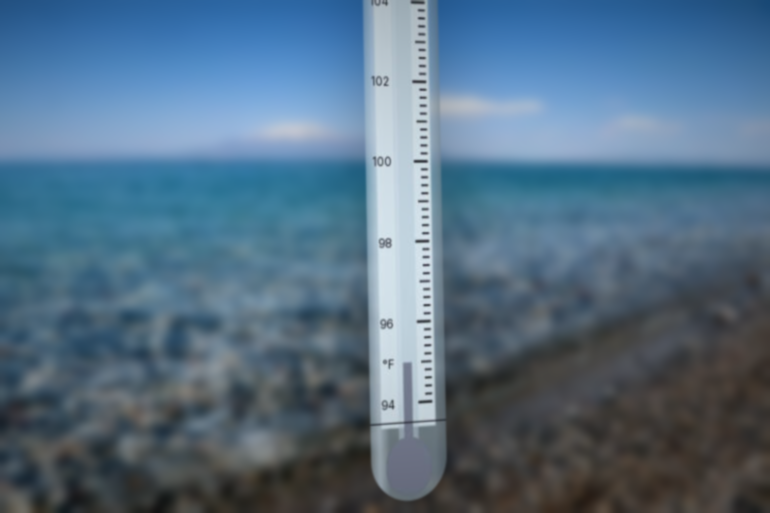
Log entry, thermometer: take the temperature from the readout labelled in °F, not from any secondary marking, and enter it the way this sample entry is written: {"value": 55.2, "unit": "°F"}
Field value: {"value": 95, "unit": "°F"}
